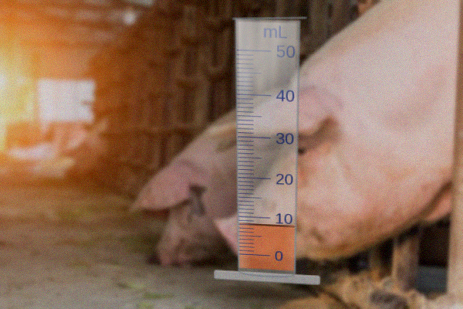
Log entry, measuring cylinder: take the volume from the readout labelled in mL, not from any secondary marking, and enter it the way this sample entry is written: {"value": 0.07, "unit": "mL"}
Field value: {"value": 8, "unit": "mL"}
